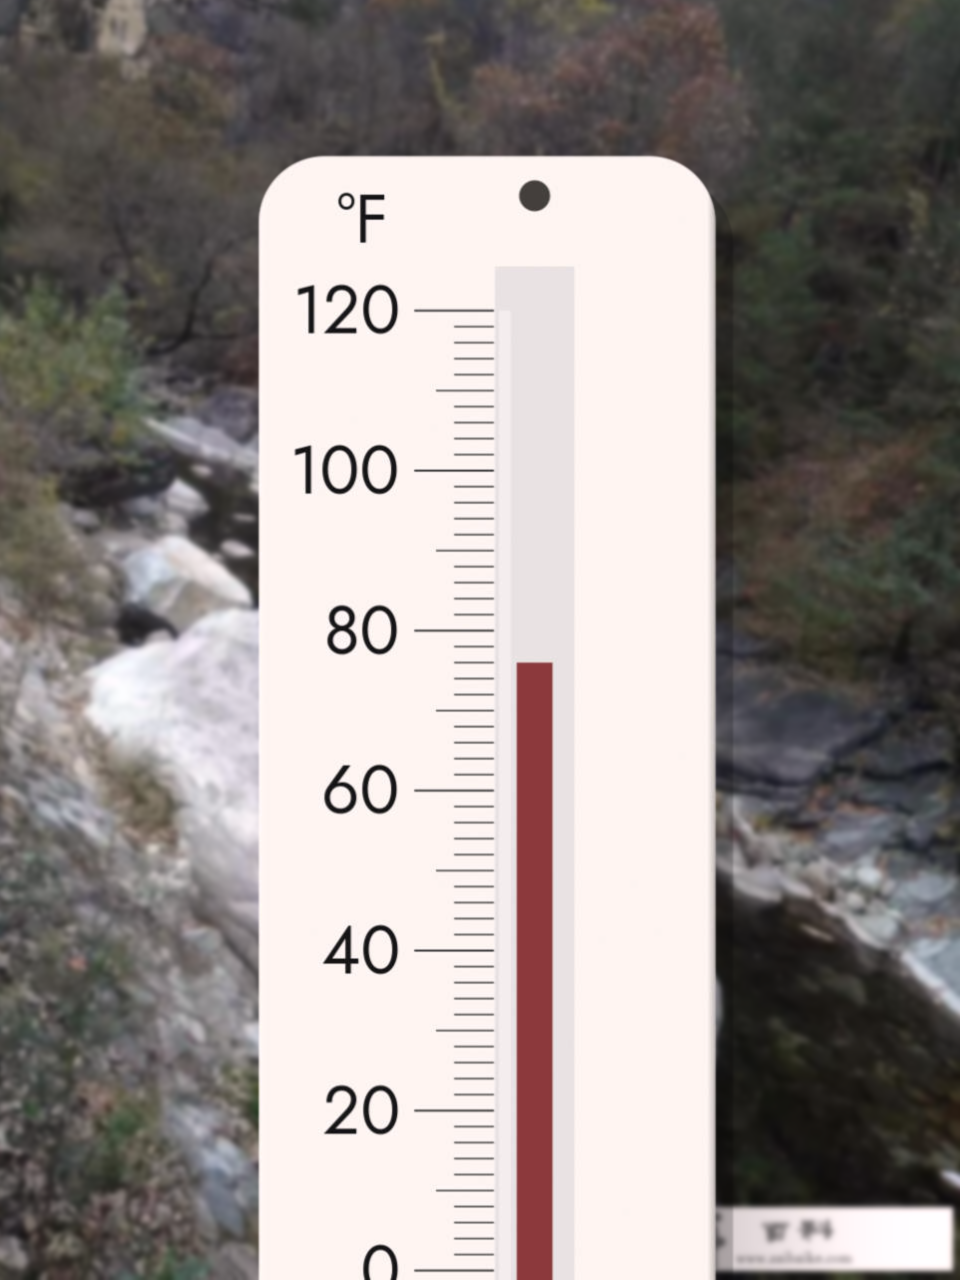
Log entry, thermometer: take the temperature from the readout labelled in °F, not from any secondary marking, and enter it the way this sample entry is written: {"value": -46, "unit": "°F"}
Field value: {"value": 76, "unit": "°F"}
